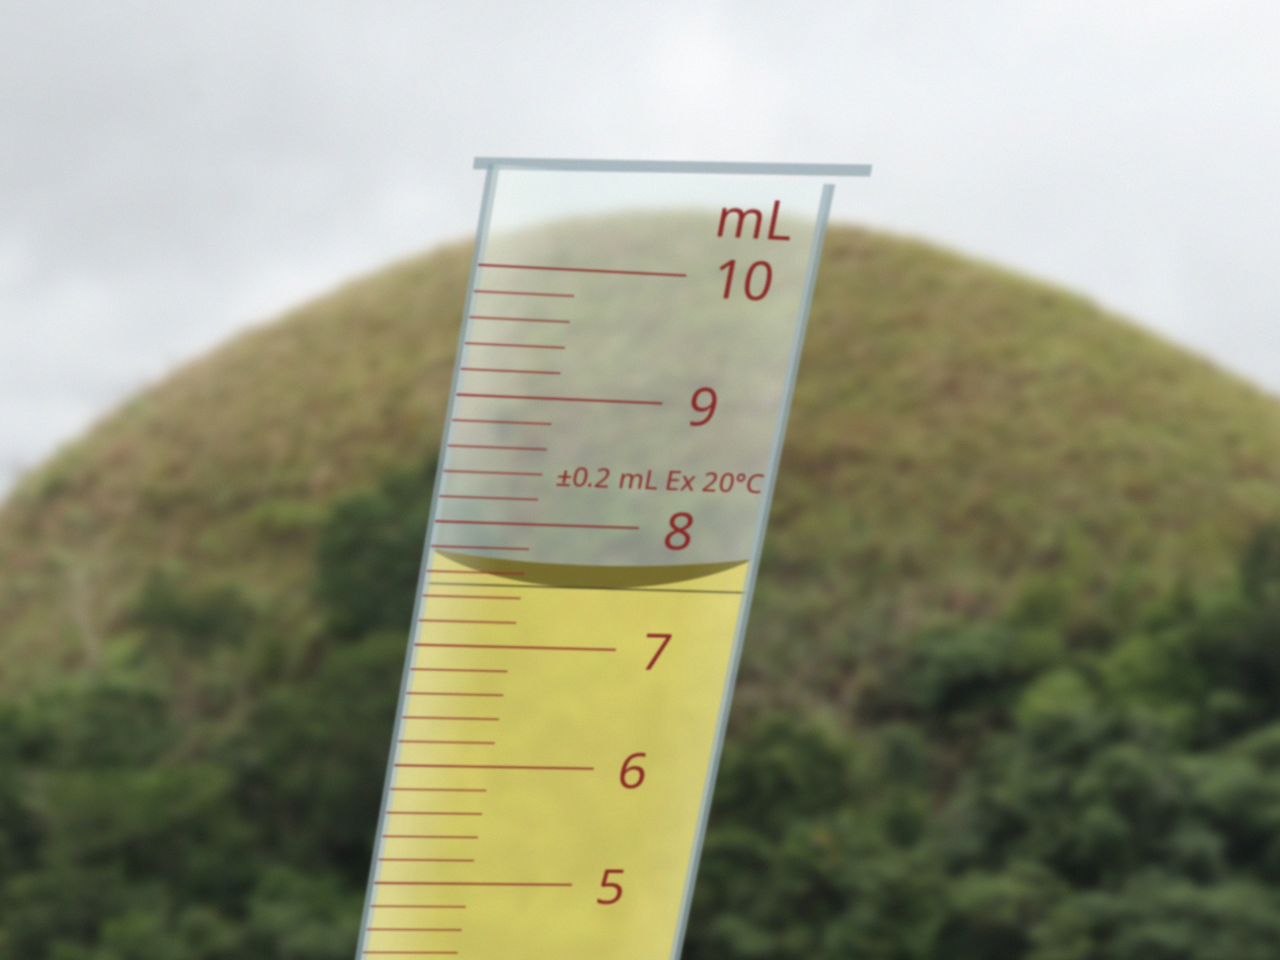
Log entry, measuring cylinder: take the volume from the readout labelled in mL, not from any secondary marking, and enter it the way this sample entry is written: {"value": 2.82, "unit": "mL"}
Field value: {"value": 7.5, "unit": "mL"}
